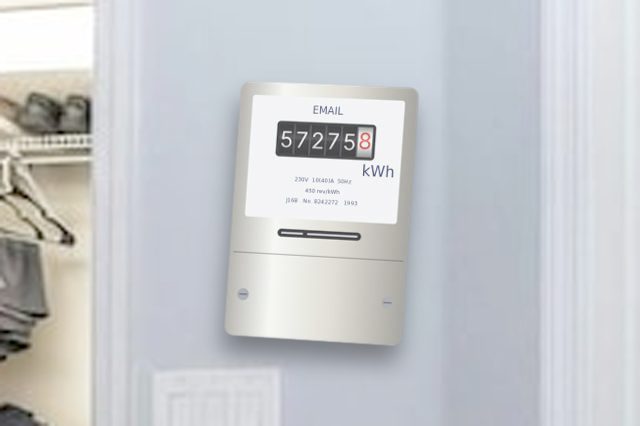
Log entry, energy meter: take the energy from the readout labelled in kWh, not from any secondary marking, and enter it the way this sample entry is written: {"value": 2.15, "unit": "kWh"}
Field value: {"value": 57275.8, "unit": "kWh"}
